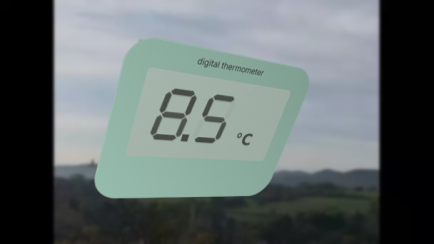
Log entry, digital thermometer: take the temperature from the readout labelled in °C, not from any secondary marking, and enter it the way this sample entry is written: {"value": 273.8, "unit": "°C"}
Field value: {"value": 8.5, "unit": "°C"}
